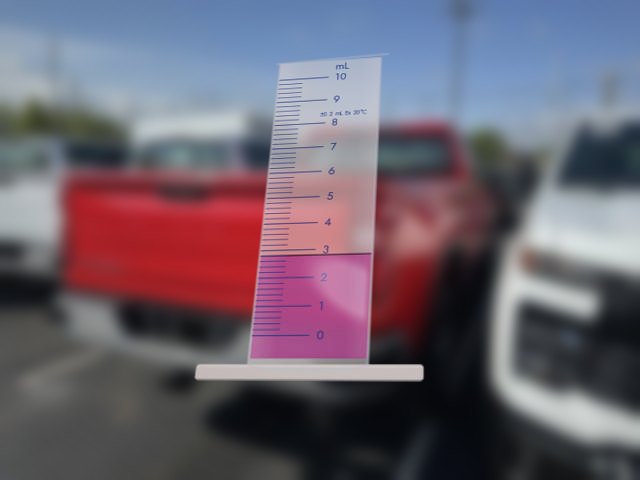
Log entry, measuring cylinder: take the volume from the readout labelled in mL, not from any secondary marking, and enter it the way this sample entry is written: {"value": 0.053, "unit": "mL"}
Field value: {"value": 2.8, "unit": "mL"}
